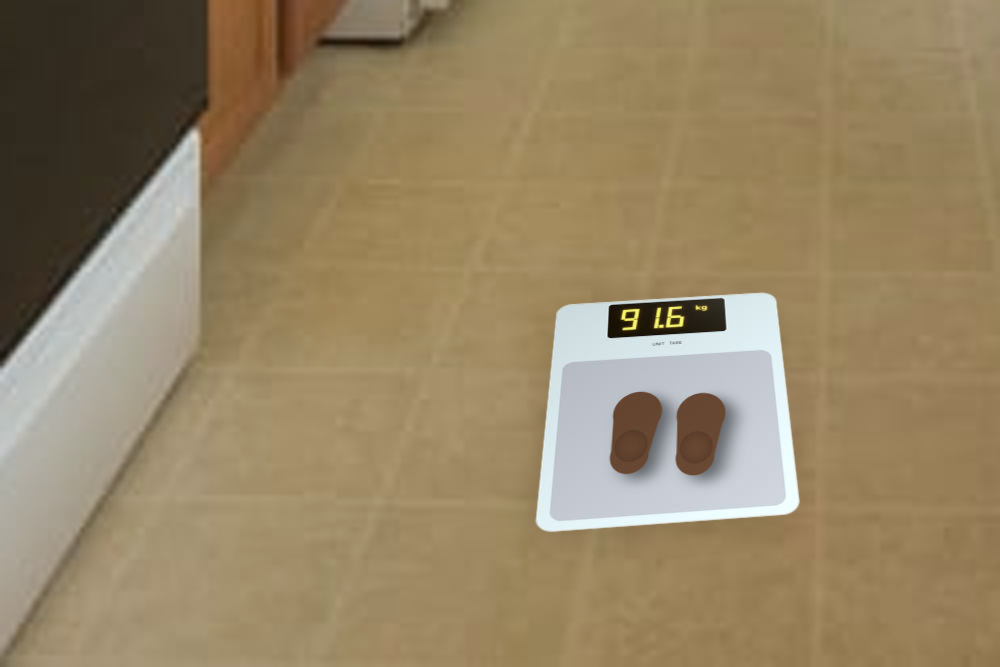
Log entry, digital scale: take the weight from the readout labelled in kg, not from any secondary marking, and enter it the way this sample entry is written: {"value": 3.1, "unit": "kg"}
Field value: {"value": 91.6, "unit": "kg"}
